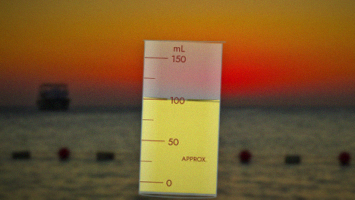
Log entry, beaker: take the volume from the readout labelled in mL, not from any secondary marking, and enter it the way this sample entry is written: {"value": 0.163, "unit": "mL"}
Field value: {"value": 100, "unit": "mL"}
